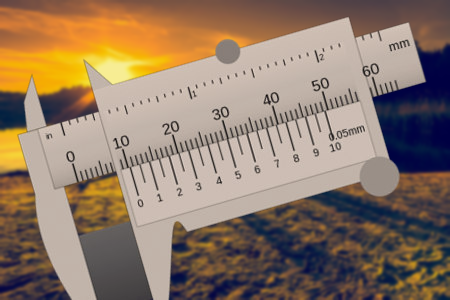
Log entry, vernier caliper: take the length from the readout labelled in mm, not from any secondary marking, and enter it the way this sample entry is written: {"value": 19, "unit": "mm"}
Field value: {"value": 10.4, "unit": "mm"}
